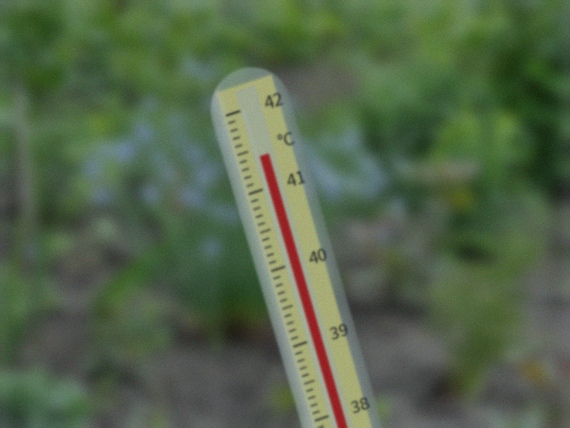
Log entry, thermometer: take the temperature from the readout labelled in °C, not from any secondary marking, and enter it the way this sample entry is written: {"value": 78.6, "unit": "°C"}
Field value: {"value": 41.4, "unit": "°C"}
